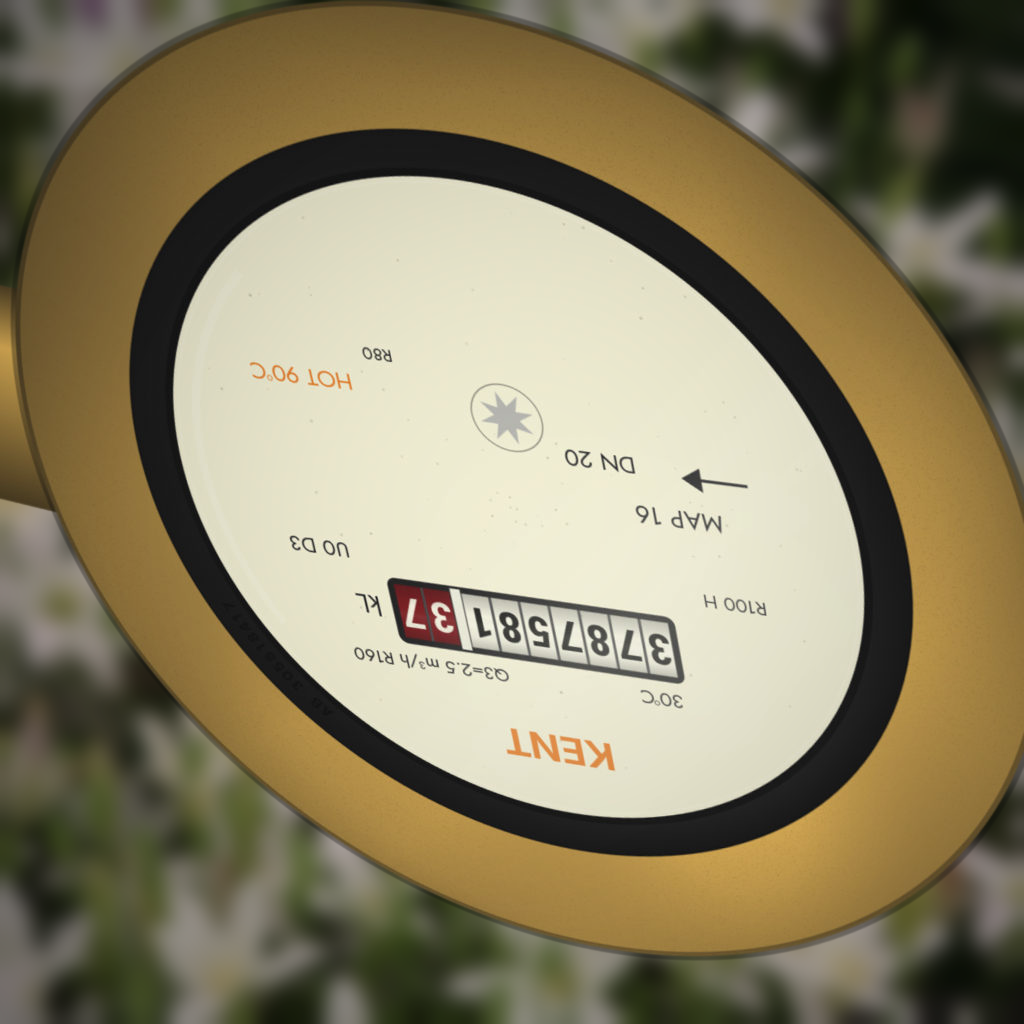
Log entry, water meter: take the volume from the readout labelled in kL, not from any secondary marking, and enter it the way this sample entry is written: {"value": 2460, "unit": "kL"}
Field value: {"value": 3787581.37, "unit": "kL"}
